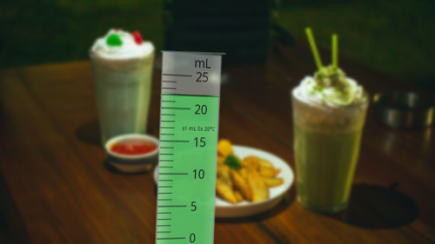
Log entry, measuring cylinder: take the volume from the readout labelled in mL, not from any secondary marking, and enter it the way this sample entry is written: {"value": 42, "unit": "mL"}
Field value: {"value": 22, "unit": "mL"}
